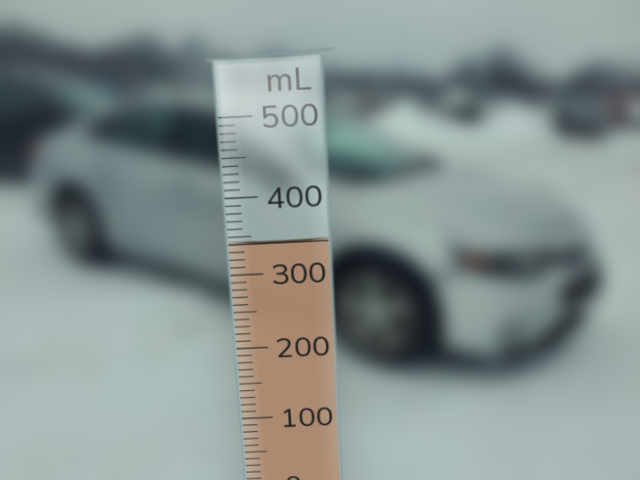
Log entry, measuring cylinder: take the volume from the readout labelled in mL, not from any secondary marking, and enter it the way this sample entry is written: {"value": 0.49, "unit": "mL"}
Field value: {"value": 340, "unit": "mL"}
